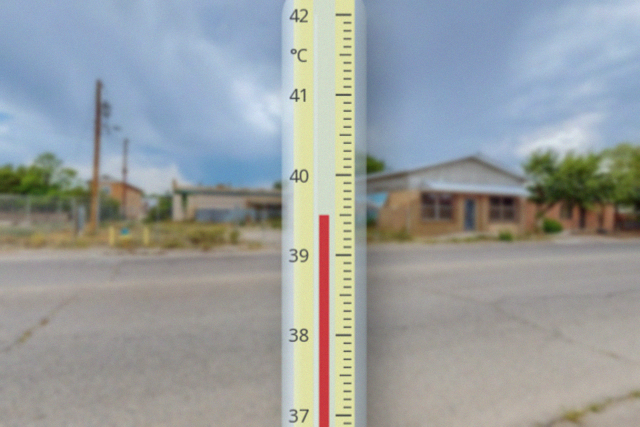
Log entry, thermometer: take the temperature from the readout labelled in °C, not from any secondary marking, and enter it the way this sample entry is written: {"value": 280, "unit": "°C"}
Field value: {"value": 39.5, "unit": "°C"}
